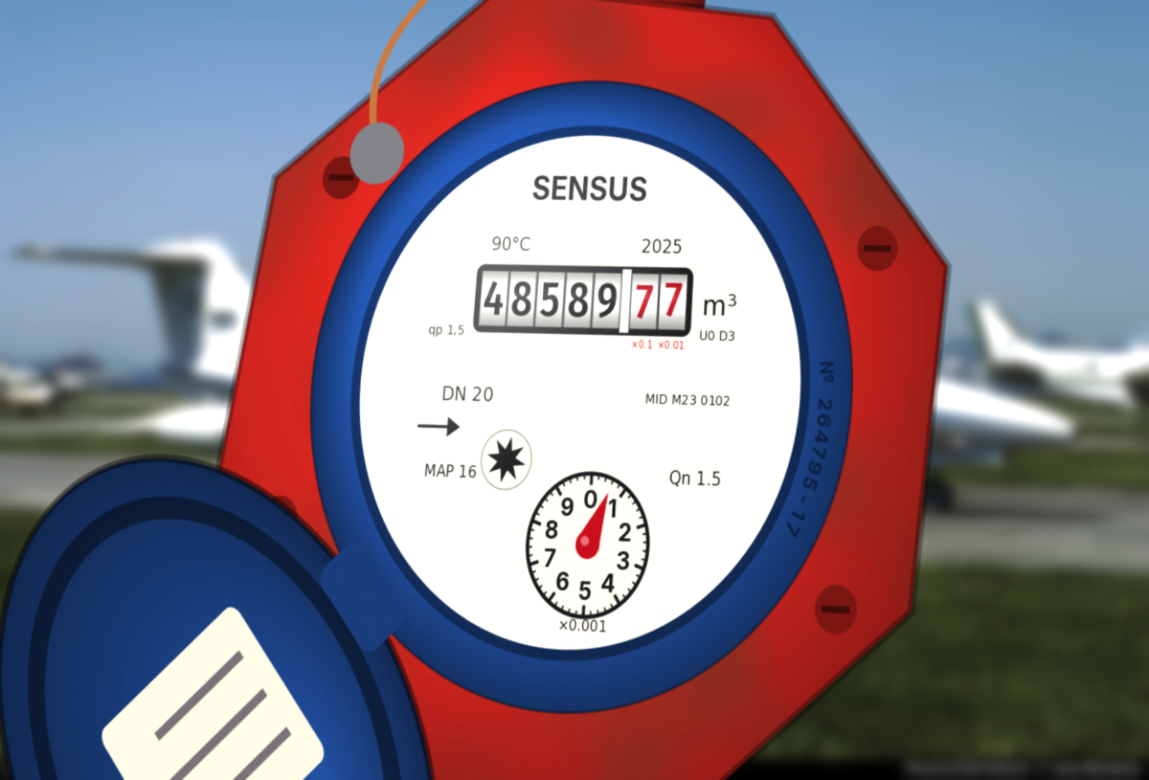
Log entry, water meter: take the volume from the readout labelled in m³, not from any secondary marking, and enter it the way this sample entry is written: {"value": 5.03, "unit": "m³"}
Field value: {"value": 48589.770, "unit": "m³"}
